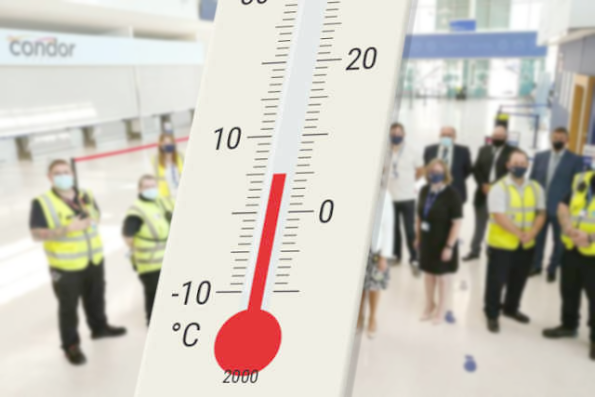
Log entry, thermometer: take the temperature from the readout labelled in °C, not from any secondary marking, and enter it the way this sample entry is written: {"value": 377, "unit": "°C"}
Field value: {"value": 5, "unit": "°C"}
